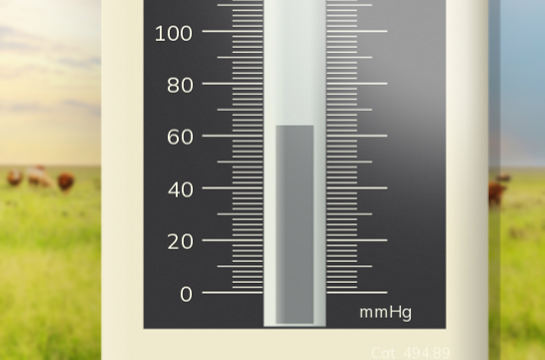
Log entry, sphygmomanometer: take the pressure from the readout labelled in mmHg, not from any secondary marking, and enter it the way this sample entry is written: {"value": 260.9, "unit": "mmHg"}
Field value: {"value": 64, "unit": "mmHg"}
